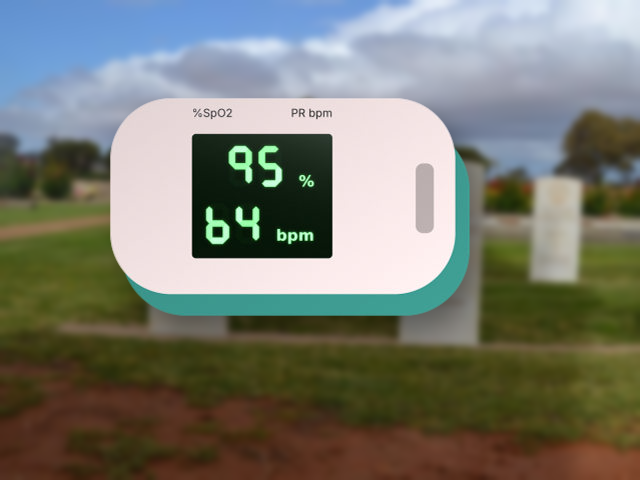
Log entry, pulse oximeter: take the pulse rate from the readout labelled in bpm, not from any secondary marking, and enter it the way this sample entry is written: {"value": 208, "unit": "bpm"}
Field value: {"value": 64, "unit": "bpm"}
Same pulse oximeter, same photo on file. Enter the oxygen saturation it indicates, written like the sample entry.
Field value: {"value": 95, "unit": "%"}
